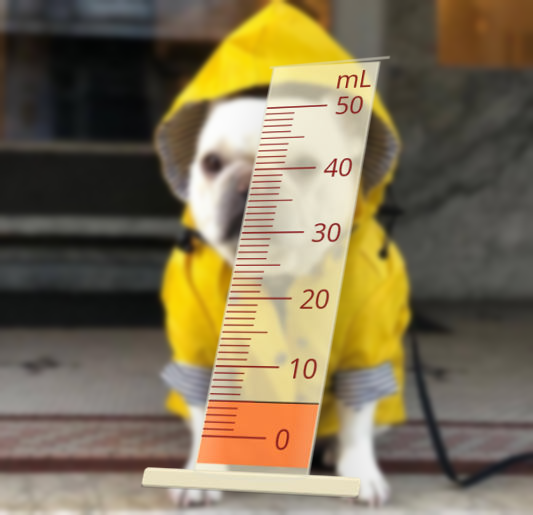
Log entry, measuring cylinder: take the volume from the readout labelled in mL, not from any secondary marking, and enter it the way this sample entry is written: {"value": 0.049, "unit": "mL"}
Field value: {"value": 5, "unit": "mL"}
